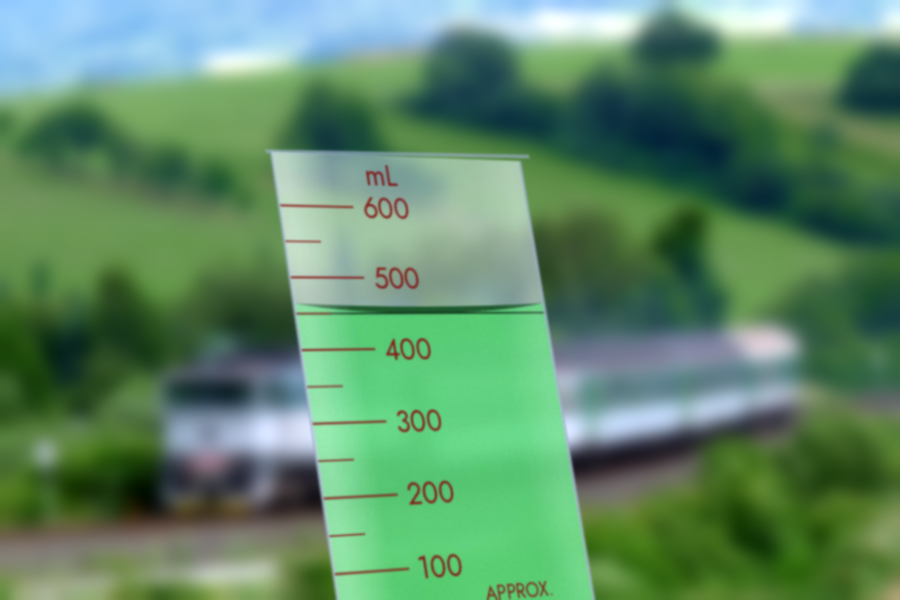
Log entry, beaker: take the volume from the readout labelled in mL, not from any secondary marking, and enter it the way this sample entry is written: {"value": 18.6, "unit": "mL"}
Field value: {"value": 450, "unit": "mL"}
